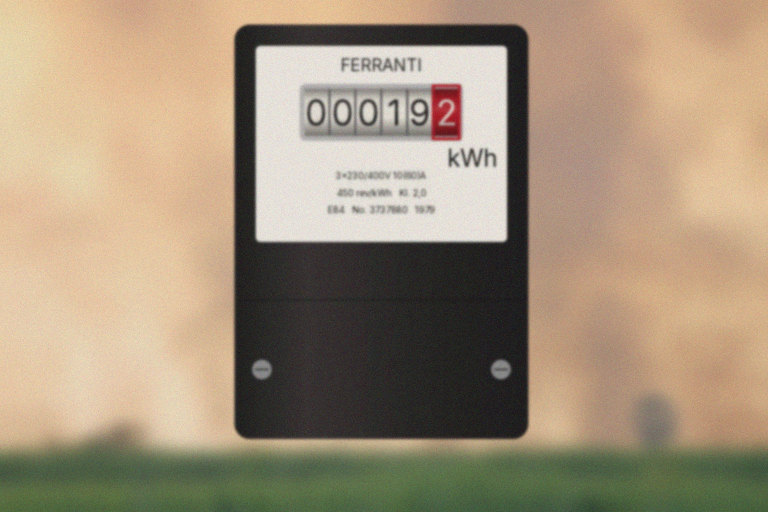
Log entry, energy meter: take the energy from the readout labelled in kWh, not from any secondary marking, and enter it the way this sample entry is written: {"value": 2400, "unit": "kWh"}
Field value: {"value": 19.2, "unit": "kWh"}
